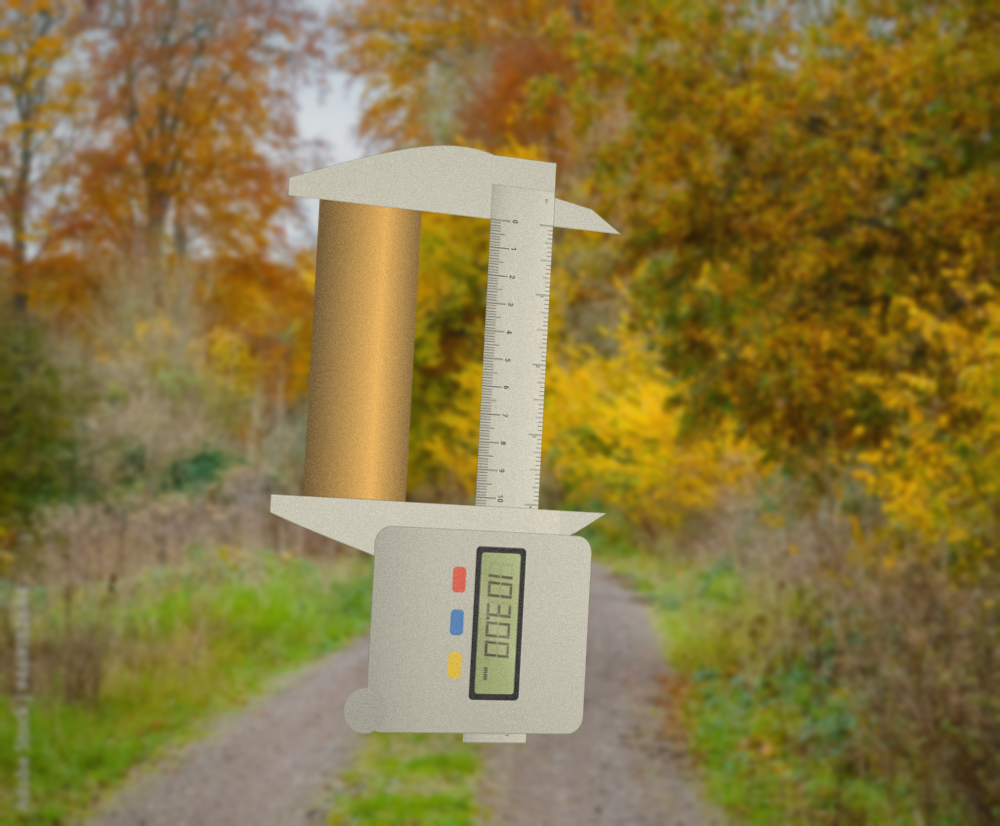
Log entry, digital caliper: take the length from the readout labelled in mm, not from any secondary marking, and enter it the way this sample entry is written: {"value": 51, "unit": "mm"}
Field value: {"value": 103.00, "unit": "mm"}
